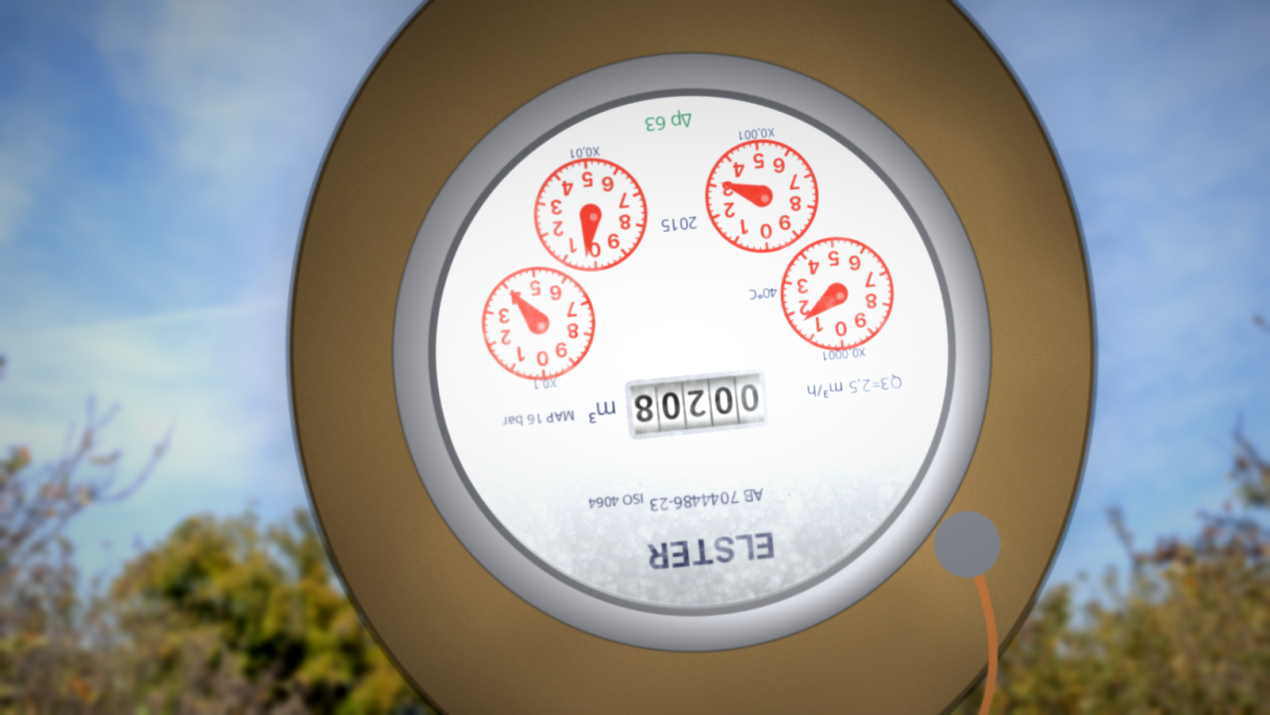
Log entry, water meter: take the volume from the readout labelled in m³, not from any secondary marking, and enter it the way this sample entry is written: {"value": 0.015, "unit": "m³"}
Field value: {"value": 208.4031, "unit": "m³"}
